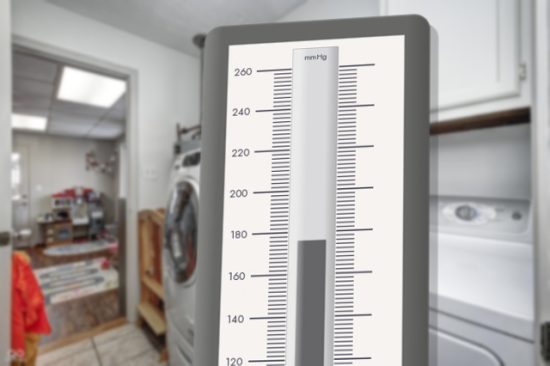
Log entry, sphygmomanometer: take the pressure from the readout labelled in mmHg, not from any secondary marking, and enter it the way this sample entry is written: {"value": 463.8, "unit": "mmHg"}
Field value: {"value": 176, "unit": "mmHg"}
